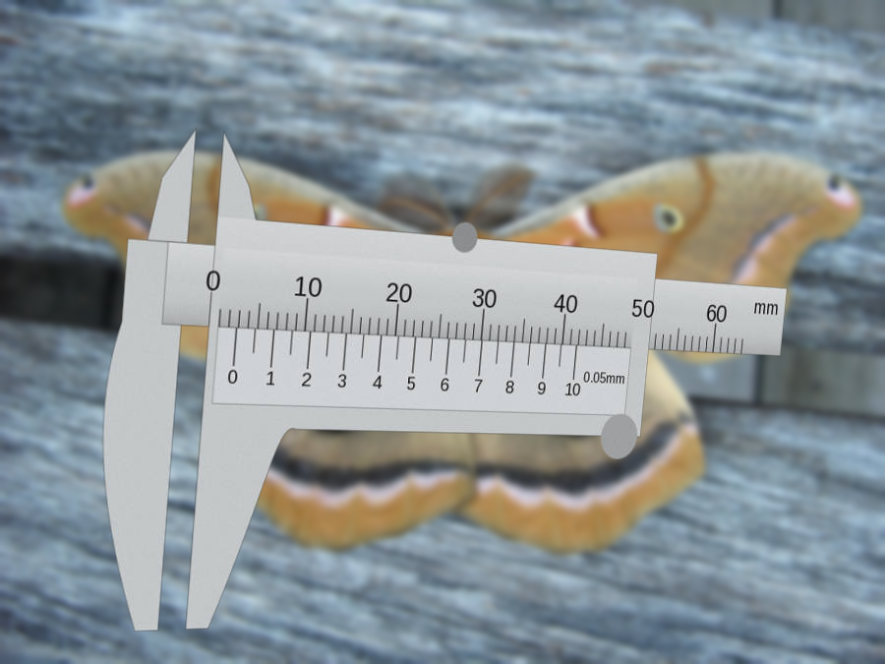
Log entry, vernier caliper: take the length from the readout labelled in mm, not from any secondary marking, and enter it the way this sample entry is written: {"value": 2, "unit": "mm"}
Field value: {"value": 2.8, "unit": "mm"}
